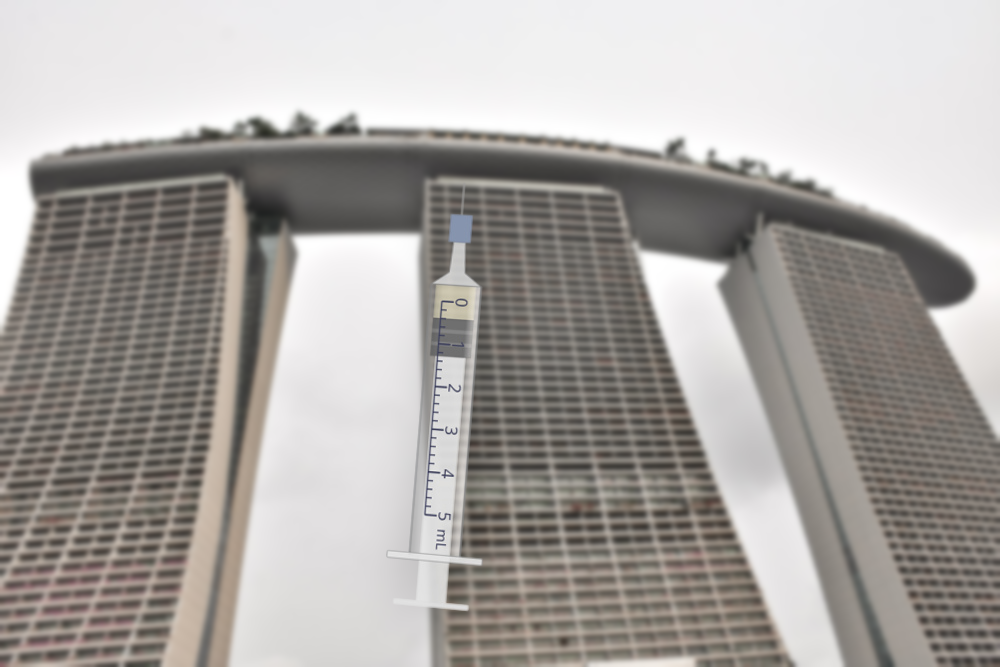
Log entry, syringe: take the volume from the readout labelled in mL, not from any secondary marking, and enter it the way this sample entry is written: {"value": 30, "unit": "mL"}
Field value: {"value": 0.4, "unit": "mL"}
